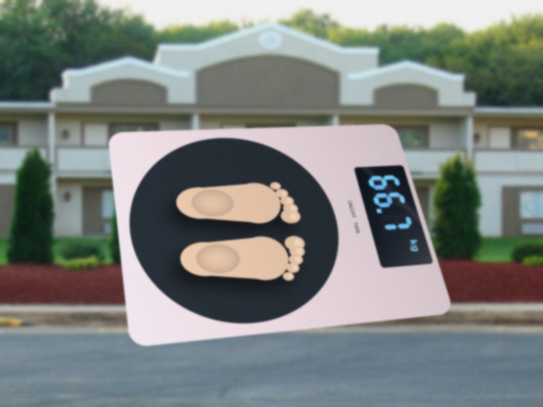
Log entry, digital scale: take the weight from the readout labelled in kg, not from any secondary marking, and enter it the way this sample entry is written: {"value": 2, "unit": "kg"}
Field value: {"value": 66.7, "unit": "kg"}
